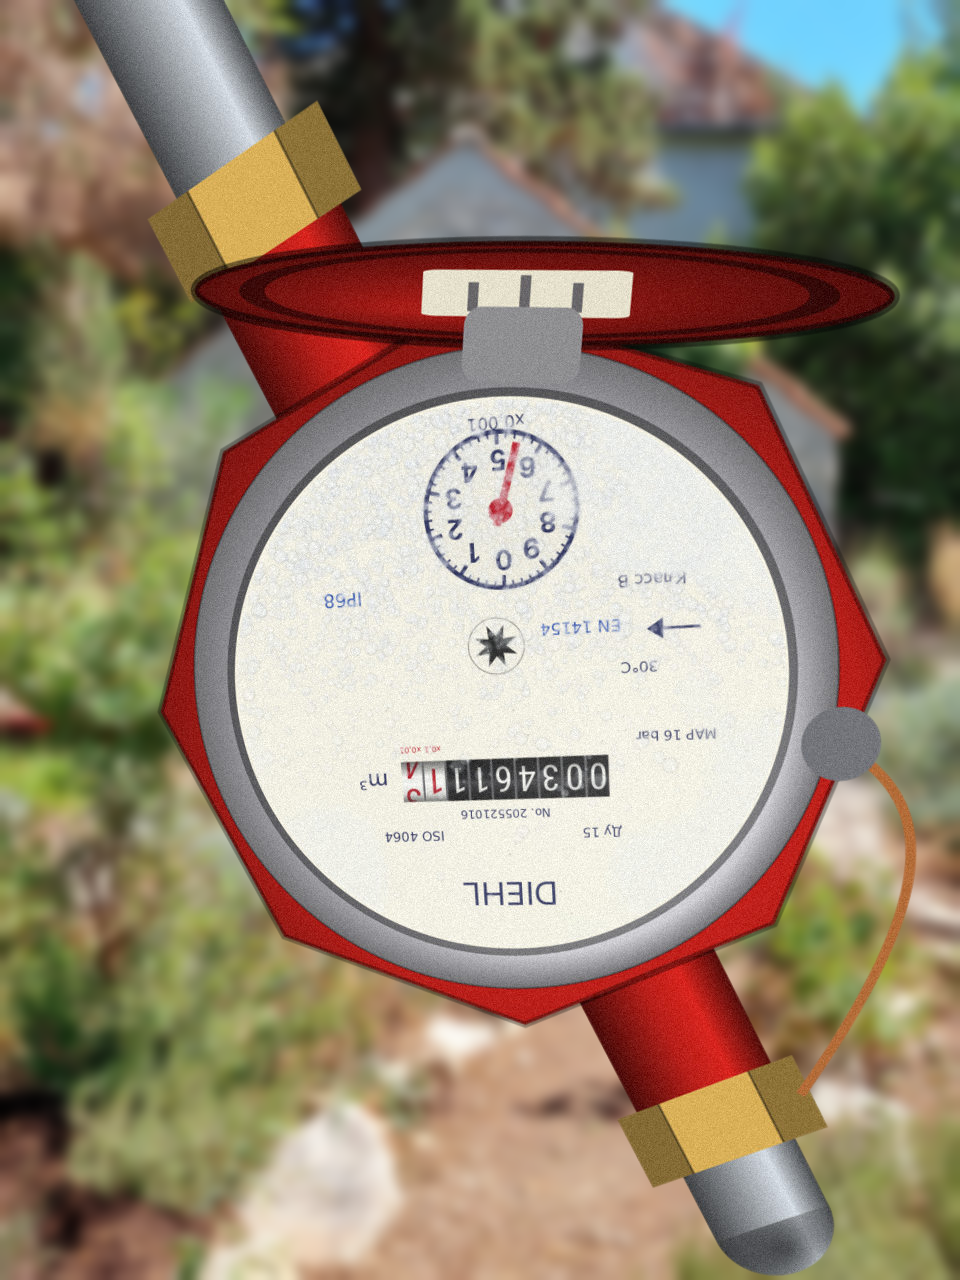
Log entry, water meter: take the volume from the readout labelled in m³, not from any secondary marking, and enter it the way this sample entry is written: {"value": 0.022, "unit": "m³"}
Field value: {"value": 34611.135, "unit": "m³"}
